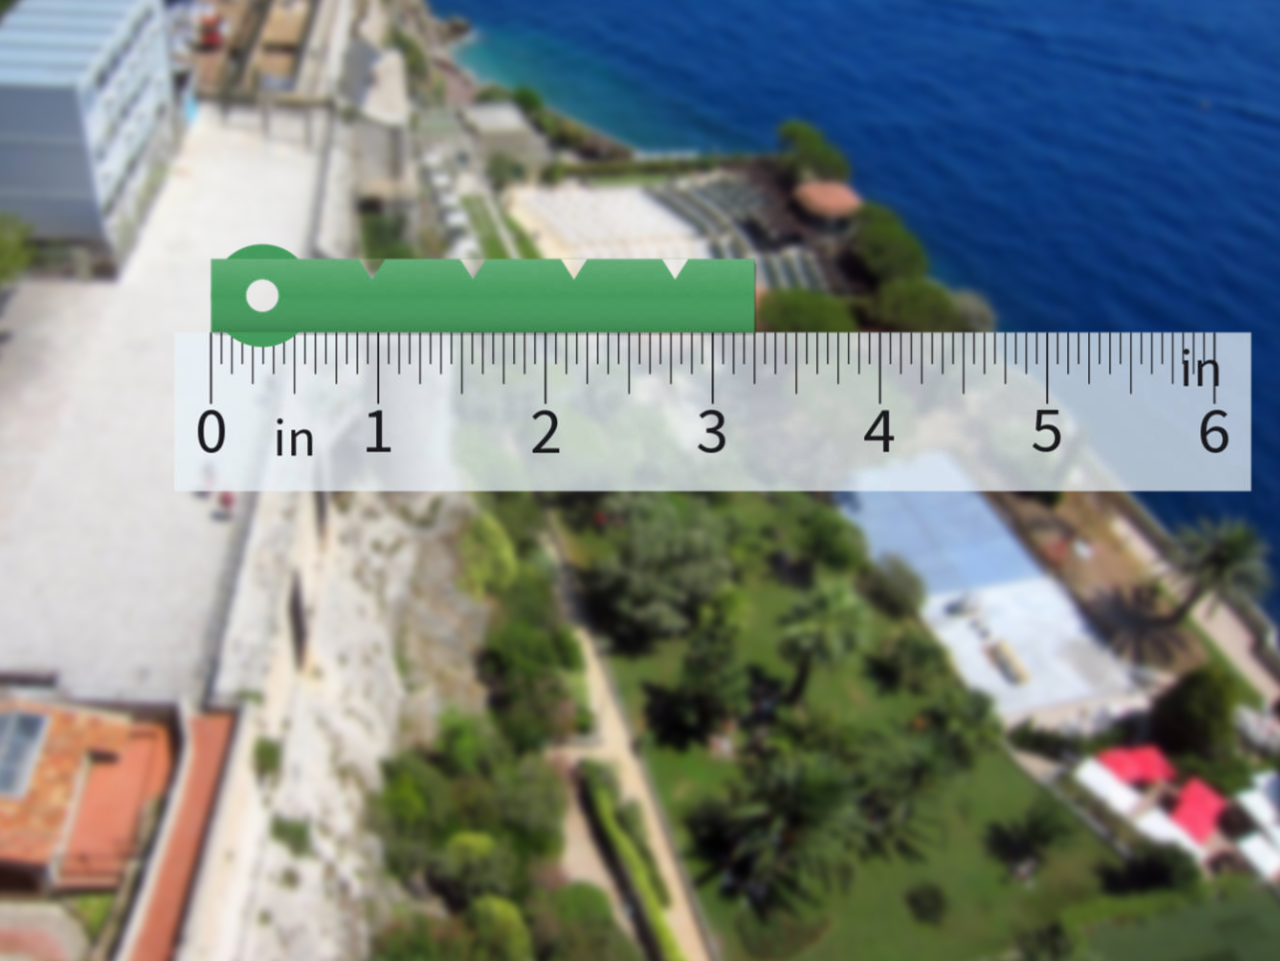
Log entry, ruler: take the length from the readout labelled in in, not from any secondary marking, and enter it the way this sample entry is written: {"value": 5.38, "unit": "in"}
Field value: {"value": 3.25, "unit": "in"}
